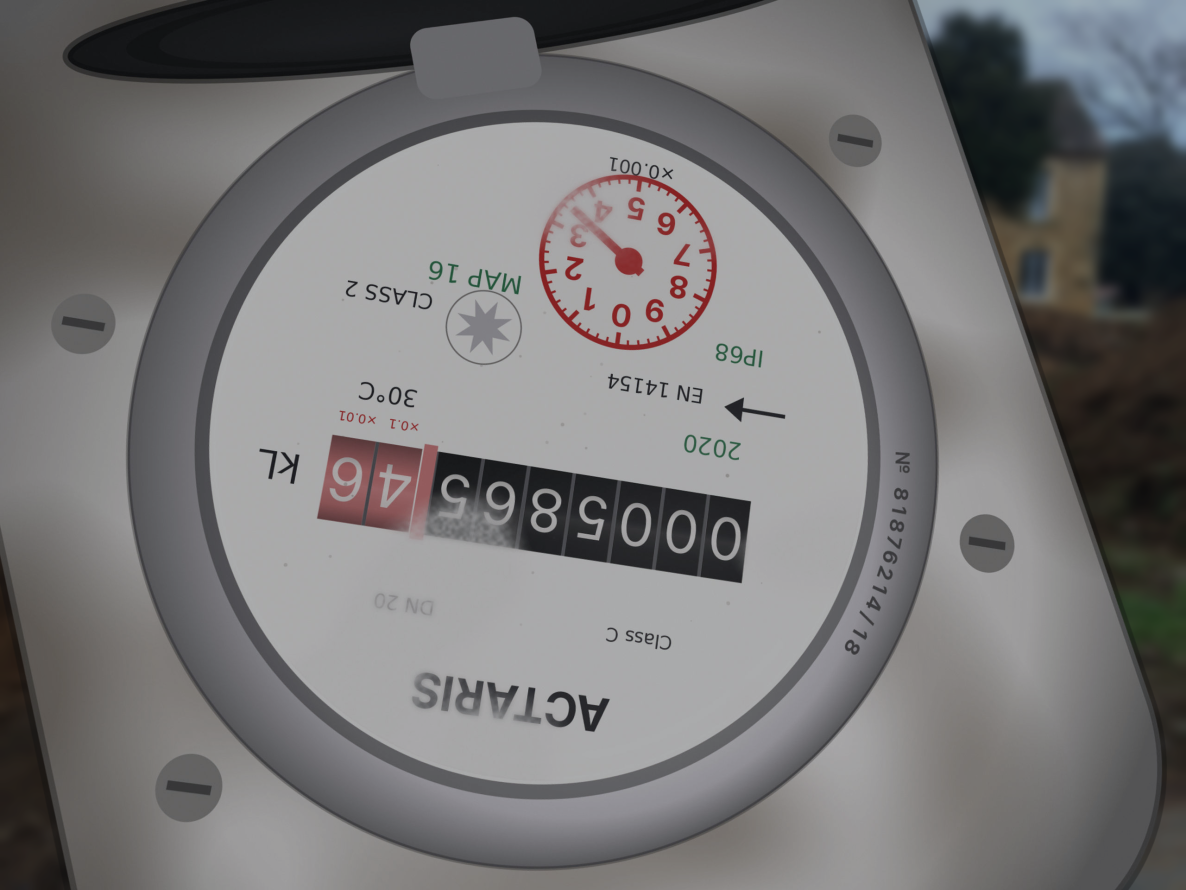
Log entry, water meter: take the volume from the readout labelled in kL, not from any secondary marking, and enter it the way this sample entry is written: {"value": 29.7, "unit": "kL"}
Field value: {"value": 5865.463, "unit": "kL"}
